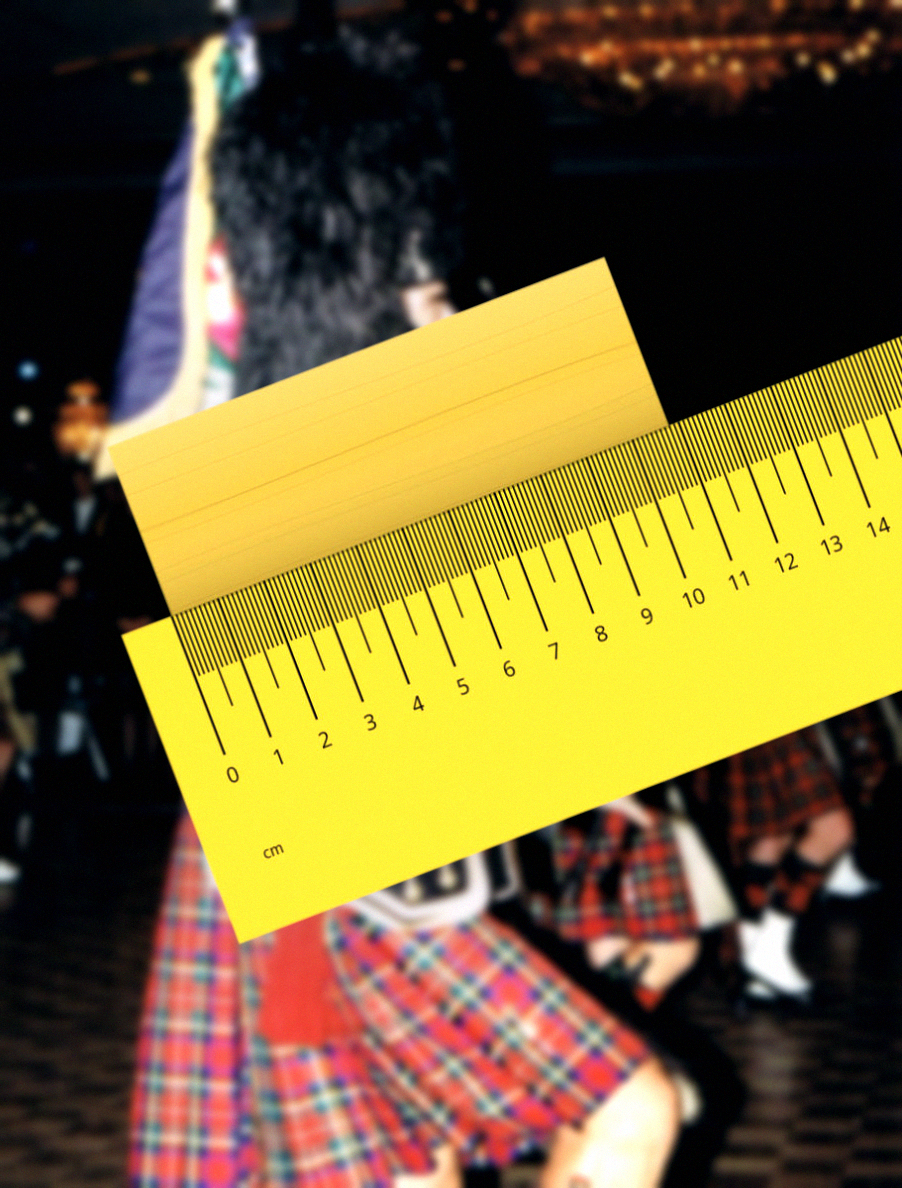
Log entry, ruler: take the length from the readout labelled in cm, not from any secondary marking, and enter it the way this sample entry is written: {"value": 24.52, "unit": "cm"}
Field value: {"value": 10.8, "unit": "cm"}
